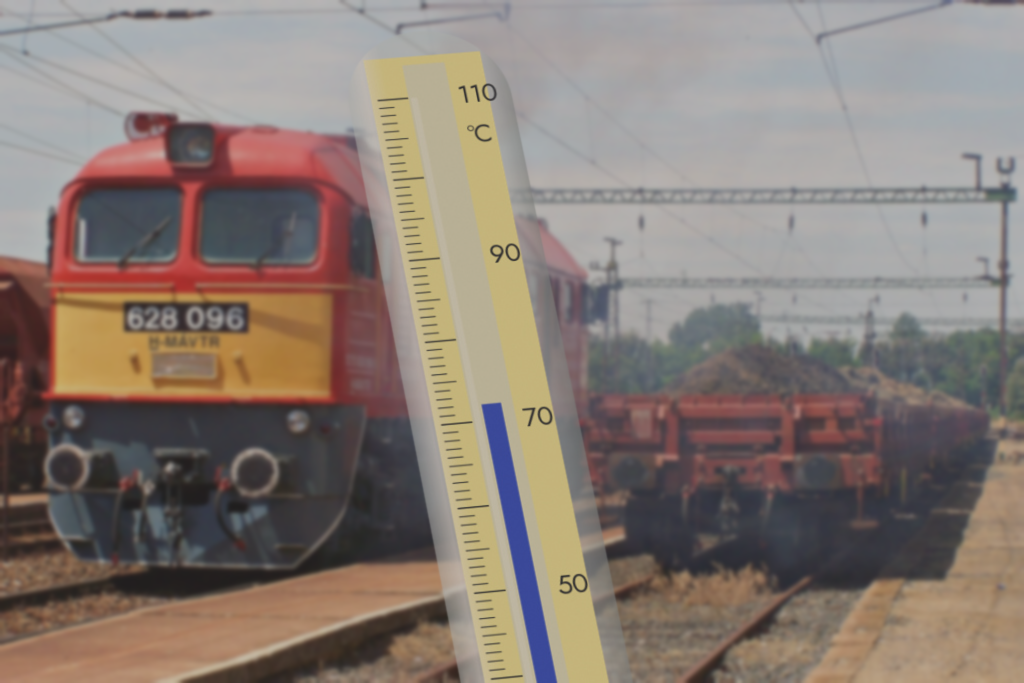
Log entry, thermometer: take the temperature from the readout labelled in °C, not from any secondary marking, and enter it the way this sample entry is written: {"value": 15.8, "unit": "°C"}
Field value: {"value": 72, "unit": "°C"}
